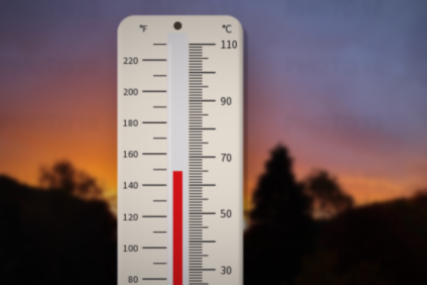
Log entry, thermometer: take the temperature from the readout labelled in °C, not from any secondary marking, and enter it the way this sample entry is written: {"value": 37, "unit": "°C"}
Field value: {"value": 65, "unit": "°C"}
